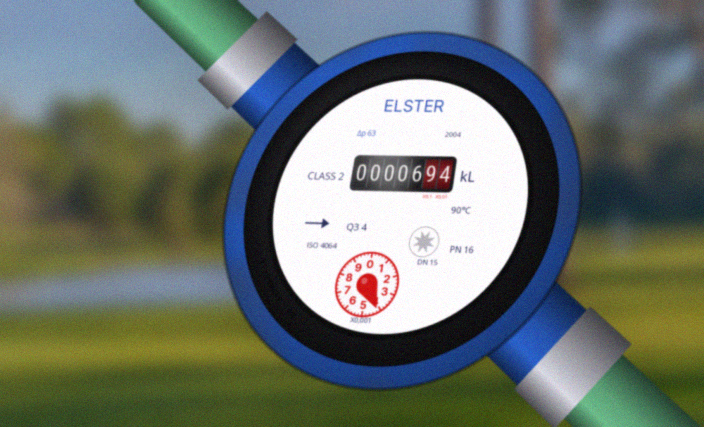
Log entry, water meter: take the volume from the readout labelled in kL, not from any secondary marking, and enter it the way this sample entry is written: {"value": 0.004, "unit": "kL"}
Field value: {"value": 6.944, "unit": "kL"}
